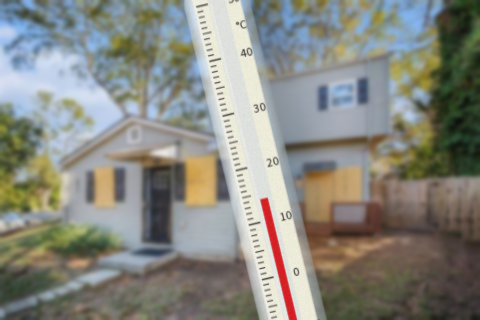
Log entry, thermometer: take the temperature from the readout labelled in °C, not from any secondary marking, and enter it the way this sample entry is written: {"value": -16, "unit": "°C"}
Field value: {"value": 14, "unit": "°C"}
